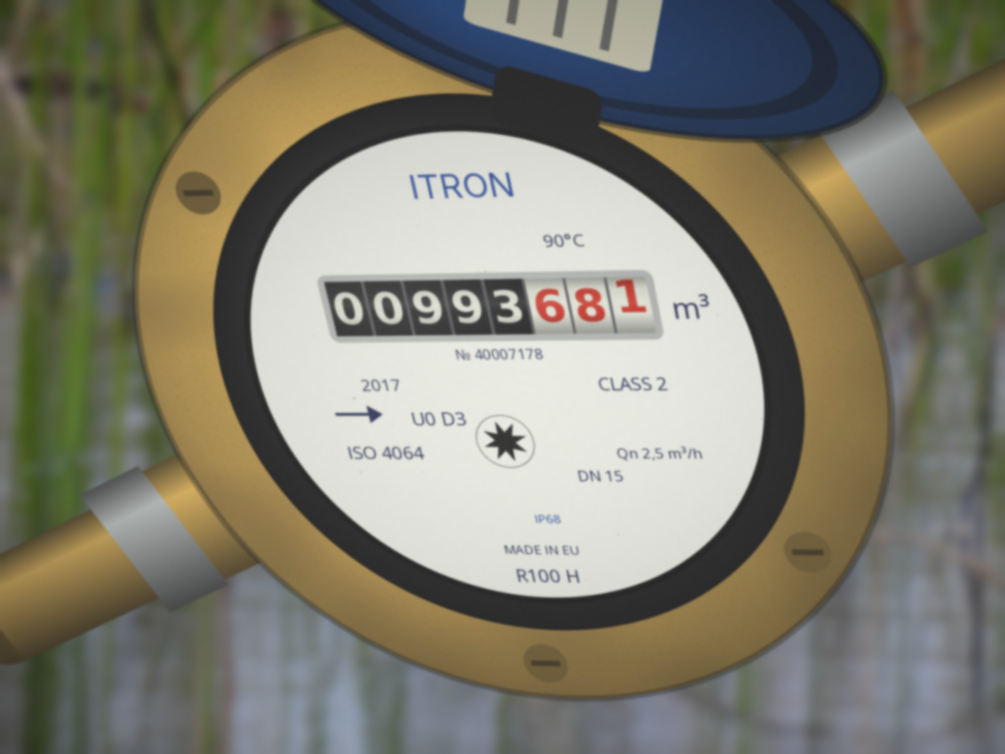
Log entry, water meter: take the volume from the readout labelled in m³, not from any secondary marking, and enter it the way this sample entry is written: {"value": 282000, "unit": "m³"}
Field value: {"value": 993.681, "unit": "m³"}
